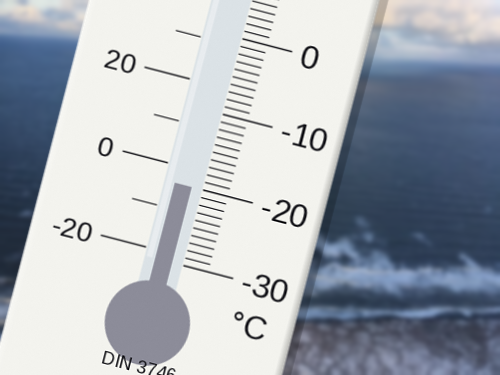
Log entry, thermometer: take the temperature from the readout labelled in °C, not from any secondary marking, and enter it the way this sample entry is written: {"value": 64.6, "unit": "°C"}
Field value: {"value": -20, "unit": "°C"}
